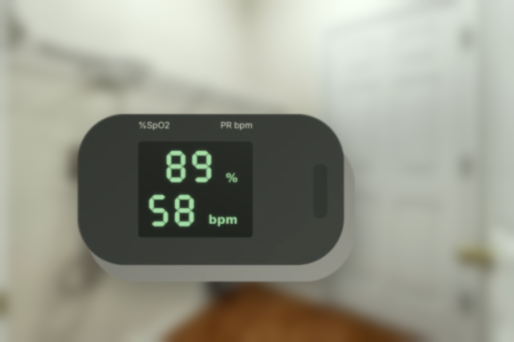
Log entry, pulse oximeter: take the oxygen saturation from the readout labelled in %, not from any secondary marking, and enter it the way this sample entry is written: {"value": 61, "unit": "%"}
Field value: {"value": 89, "unit": "%"}
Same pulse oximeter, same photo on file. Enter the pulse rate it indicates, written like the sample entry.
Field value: {"value": 58, "unit": "bpm"}
